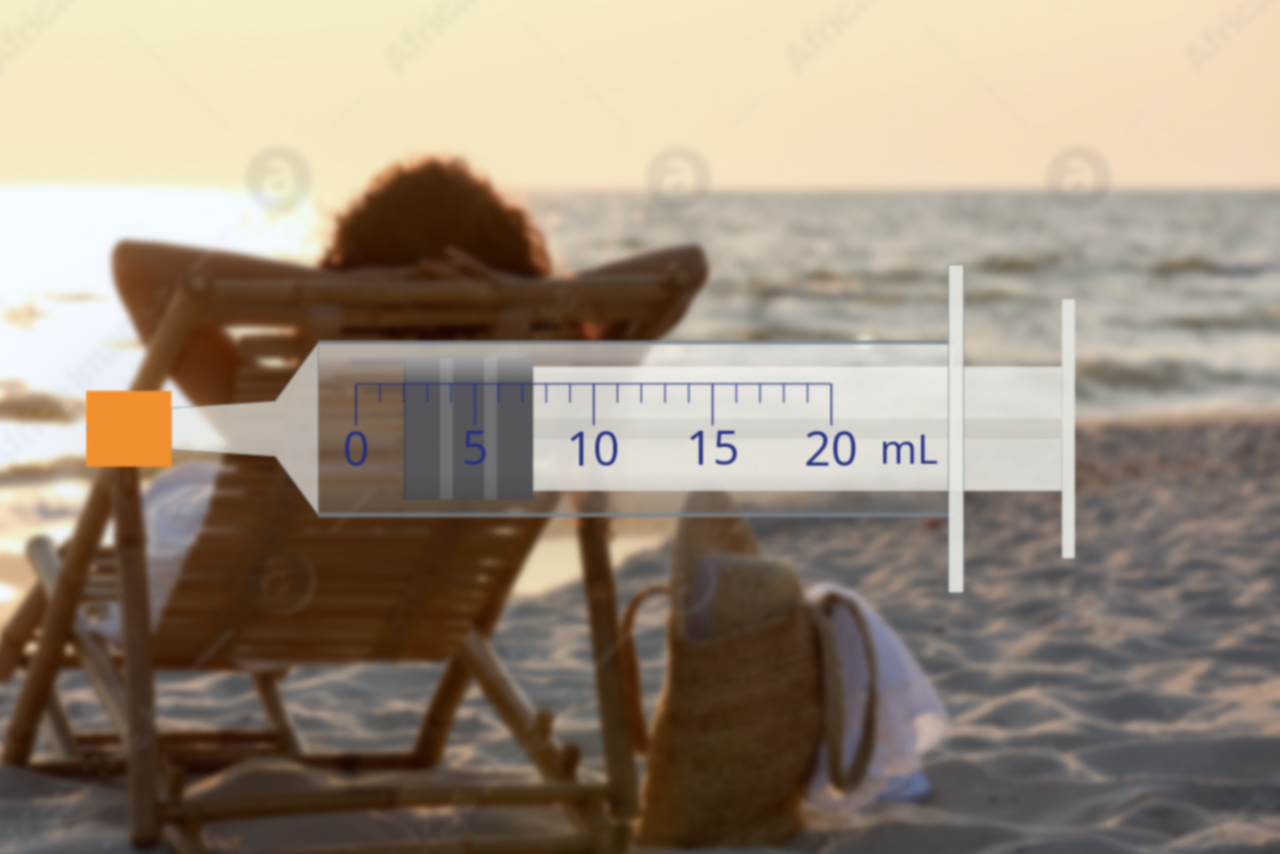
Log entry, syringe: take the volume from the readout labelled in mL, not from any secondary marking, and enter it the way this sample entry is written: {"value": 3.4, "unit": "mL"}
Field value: {"value": 2, "unit": "mL"}
